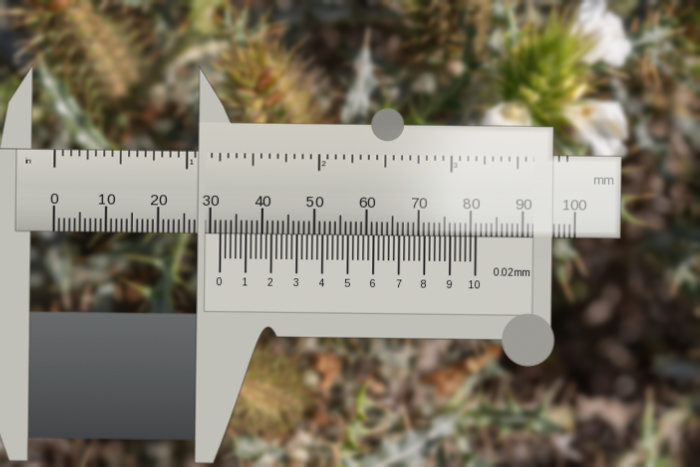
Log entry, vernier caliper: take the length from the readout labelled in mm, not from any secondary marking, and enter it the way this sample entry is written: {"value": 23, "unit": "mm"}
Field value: {"value": 32.0, "unit": "mm"}
